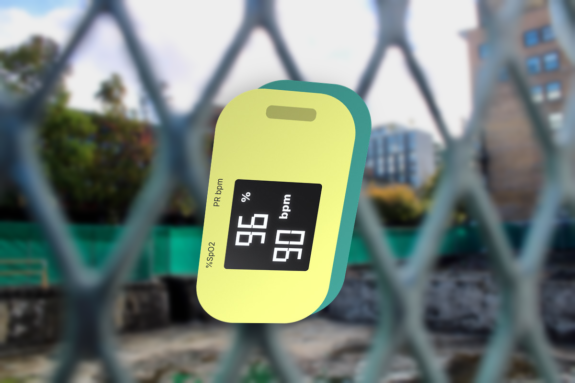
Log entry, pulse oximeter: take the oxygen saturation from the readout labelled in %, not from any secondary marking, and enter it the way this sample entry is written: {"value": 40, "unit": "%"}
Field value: {"value": 96, "unit": "%"}
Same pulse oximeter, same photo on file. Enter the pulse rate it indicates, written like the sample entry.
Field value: {"value": 90, "unit": "bpm"}
